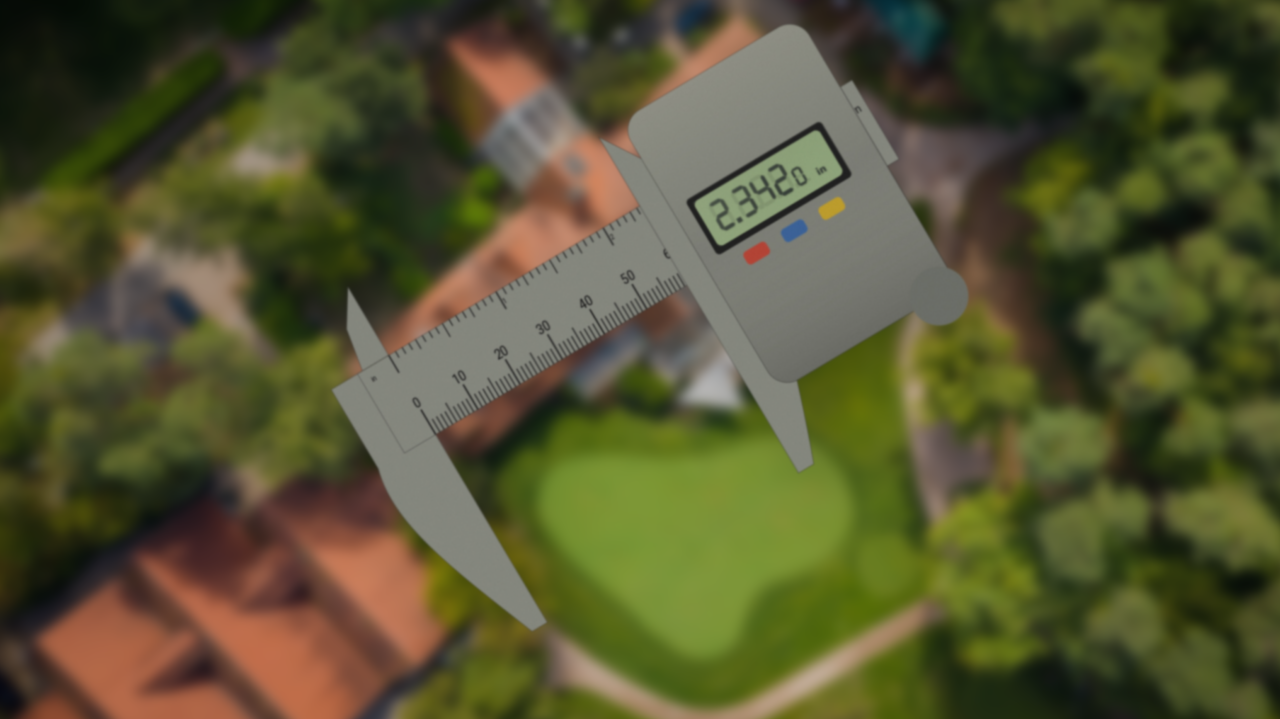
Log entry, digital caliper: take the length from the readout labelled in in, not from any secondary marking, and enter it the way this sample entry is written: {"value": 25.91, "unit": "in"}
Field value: {"value": 2.3420, "unit": "in"}
